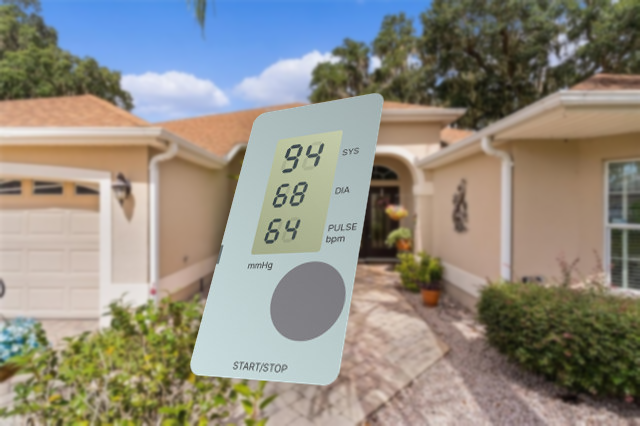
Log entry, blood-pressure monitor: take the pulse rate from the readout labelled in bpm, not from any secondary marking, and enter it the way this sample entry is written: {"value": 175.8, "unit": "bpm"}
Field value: {"value": 64, "unit": "bpm"}
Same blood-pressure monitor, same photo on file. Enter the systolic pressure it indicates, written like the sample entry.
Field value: {"value": 94, "unit": "mmHg"}
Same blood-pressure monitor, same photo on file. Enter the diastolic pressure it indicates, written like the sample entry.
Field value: {"value": 68, "unit": "mmHg"}
